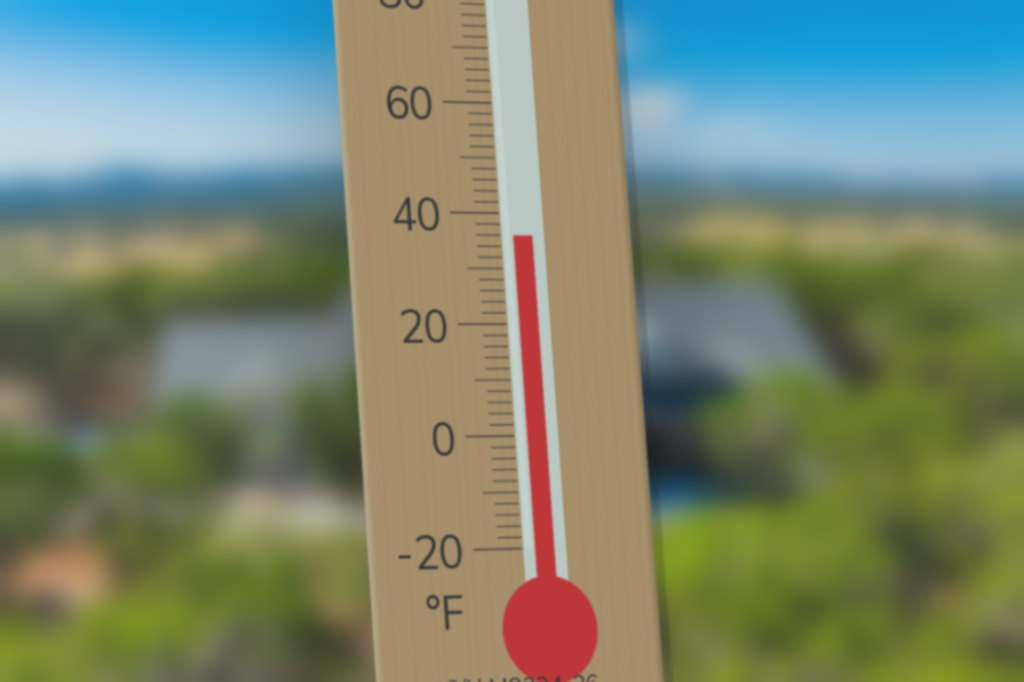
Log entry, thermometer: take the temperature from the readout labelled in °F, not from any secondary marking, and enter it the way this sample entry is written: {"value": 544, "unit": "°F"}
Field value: {"value": 36, "unit": "°F"}
